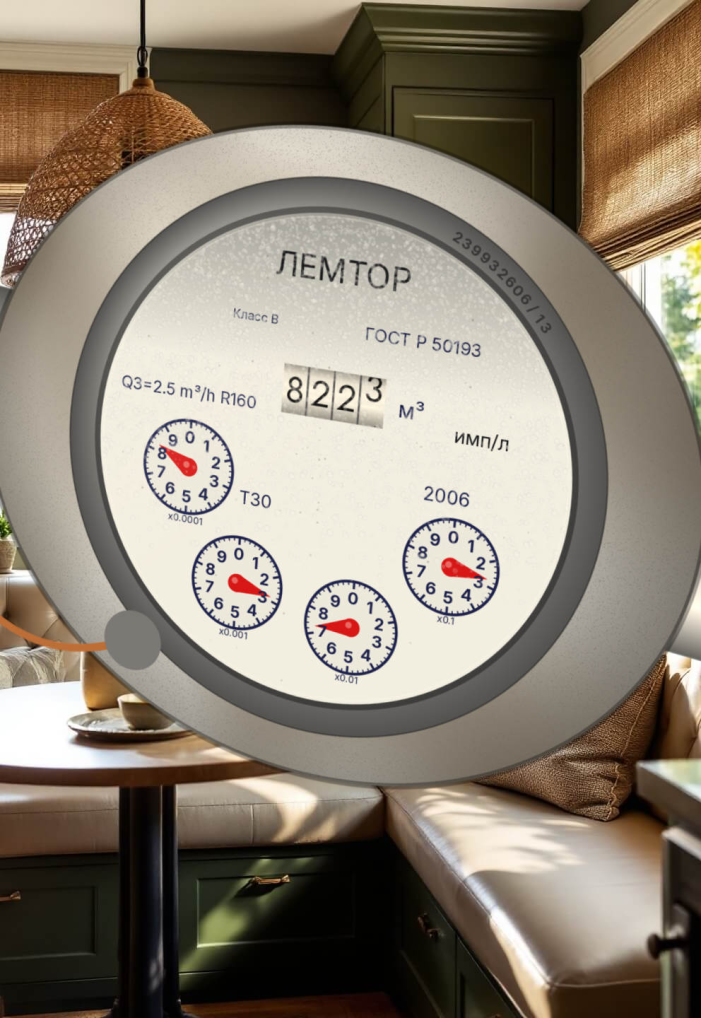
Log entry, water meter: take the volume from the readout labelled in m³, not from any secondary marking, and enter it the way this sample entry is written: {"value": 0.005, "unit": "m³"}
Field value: {"value": 8223.2728, "unit": "m³"}
